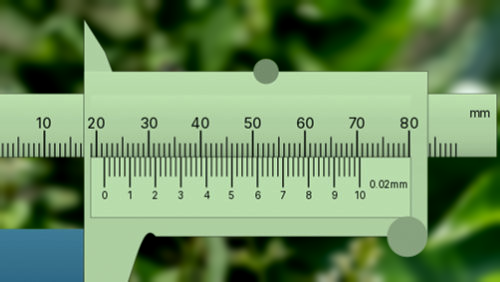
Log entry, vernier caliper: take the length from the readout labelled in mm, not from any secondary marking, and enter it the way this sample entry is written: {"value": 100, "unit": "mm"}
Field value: {"value": 21.5, "unit": "mm"}
